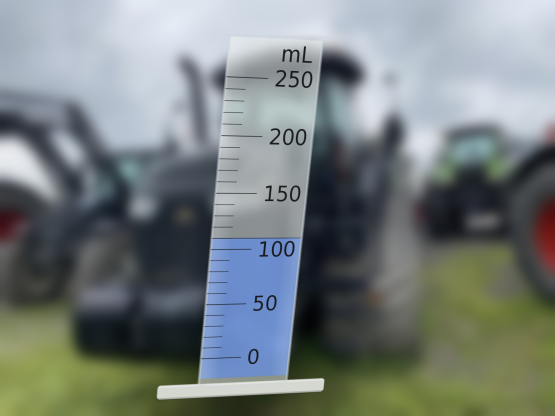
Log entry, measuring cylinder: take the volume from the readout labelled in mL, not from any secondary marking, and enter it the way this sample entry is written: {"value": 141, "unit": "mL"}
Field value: {"value": 110, "unit": "mL"}
